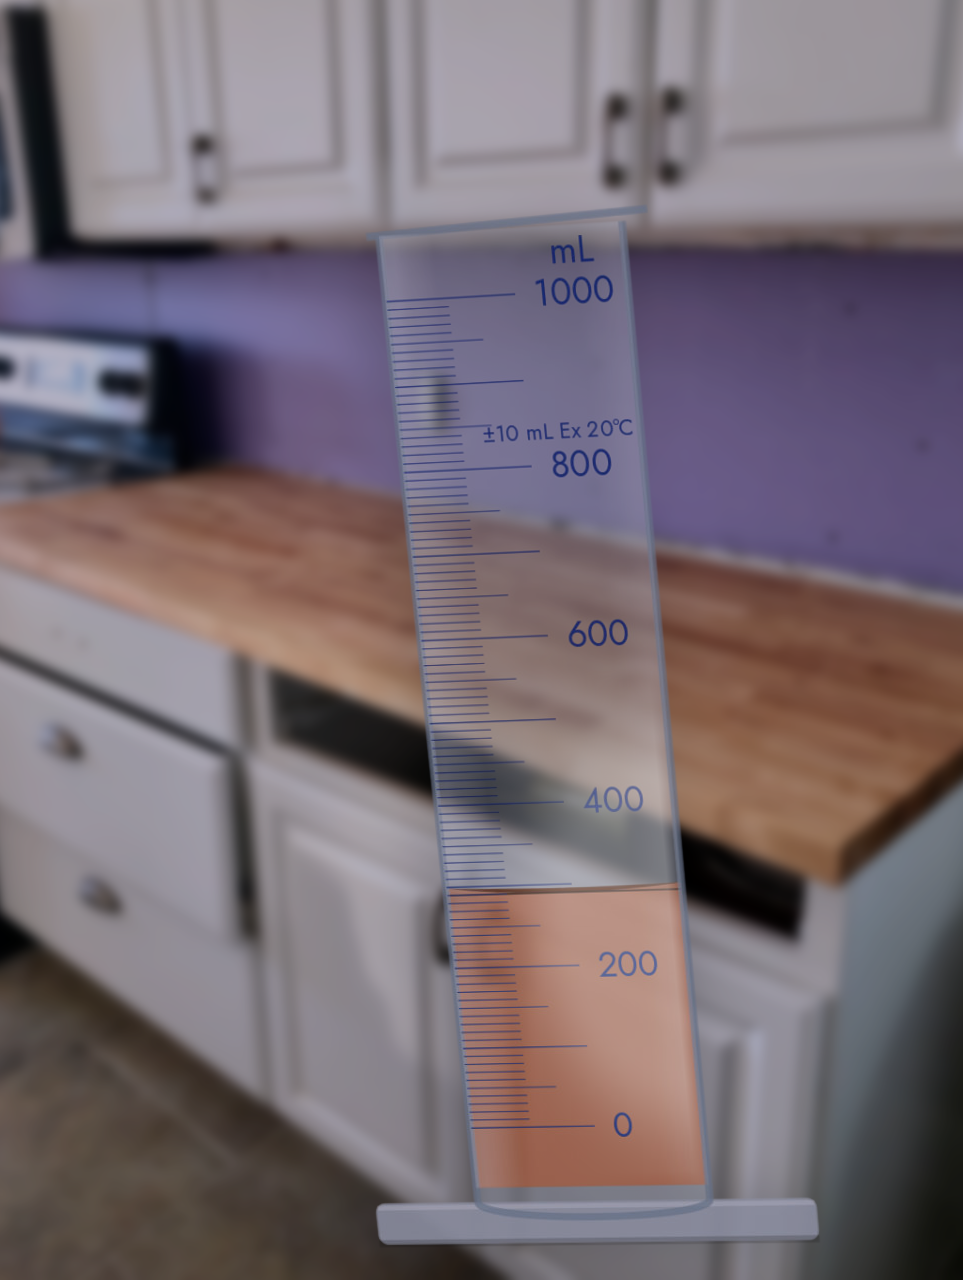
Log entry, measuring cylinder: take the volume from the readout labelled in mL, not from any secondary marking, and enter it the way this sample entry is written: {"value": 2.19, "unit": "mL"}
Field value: {"value": 290, "unit": "mL"}
